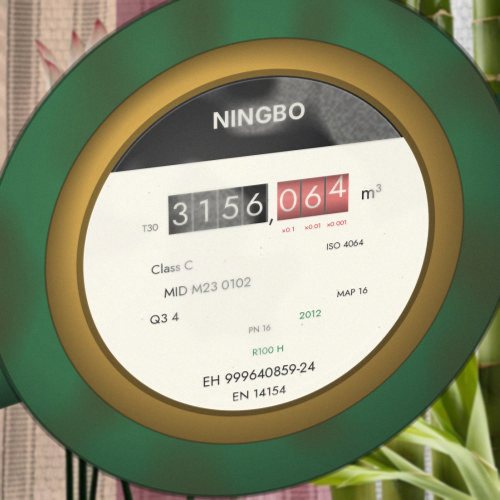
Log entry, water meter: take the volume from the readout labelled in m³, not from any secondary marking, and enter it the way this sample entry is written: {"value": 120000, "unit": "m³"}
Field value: {"value": 3156.064, "unit": "m³"}
